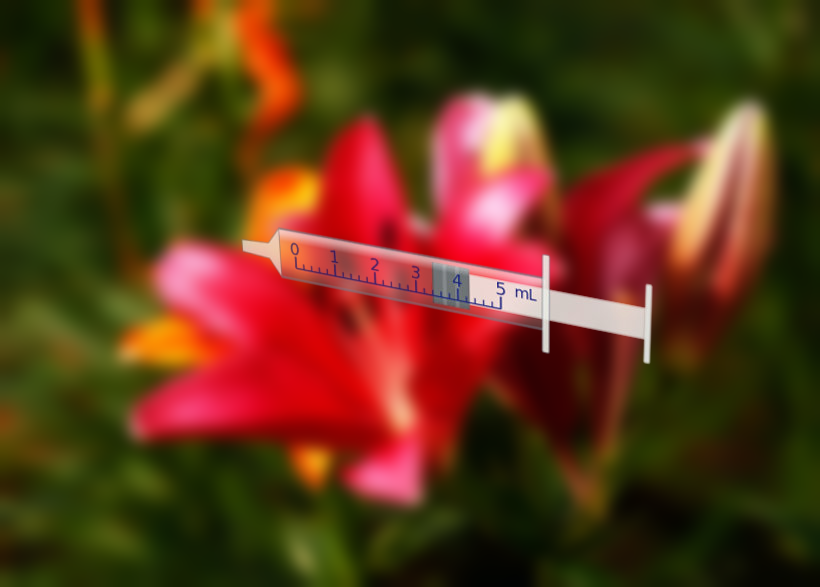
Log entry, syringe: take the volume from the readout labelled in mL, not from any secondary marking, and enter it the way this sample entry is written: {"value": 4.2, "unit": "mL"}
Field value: {"value": 3.4, "unit": "mL"}
